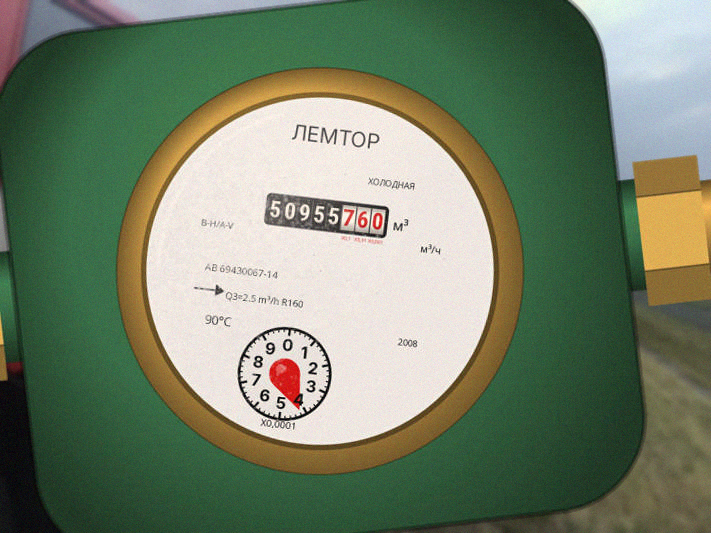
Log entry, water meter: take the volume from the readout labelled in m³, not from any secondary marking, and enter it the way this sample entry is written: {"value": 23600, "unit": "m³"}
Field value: {"value": 50955.7604, "unit": "m³"}
